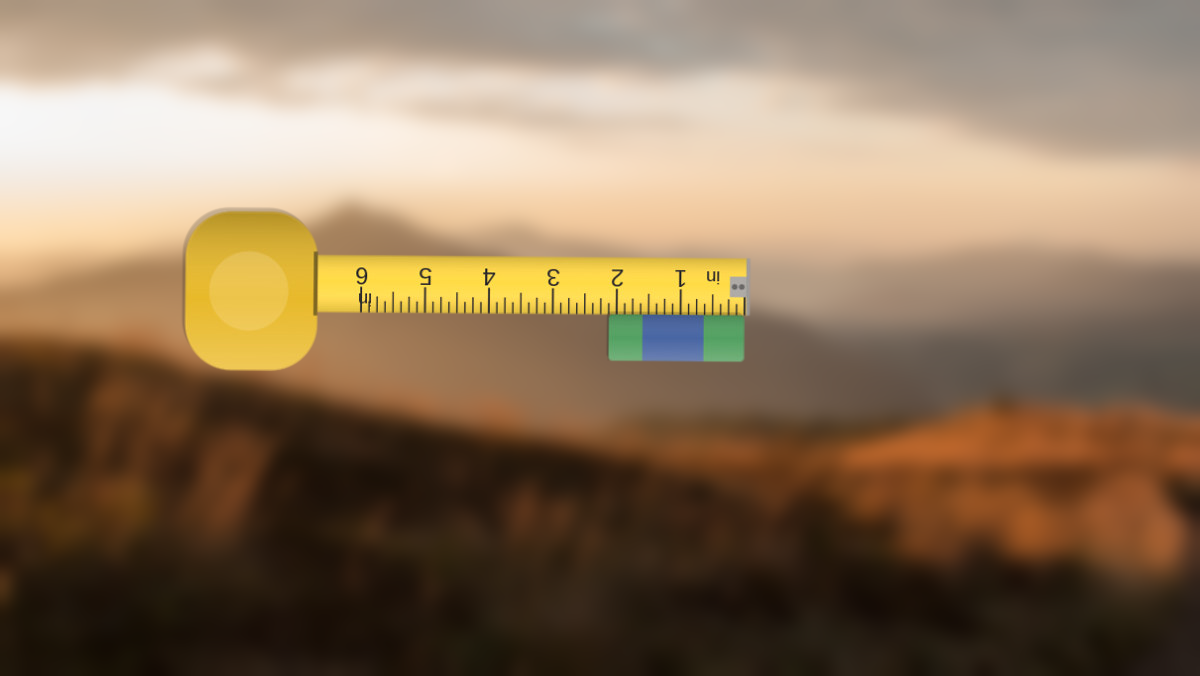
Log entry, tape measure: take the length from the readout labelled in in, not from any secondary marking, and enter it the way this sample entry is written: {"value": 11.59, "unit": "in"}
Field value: {"value": 2.125, "unit": "in"}
